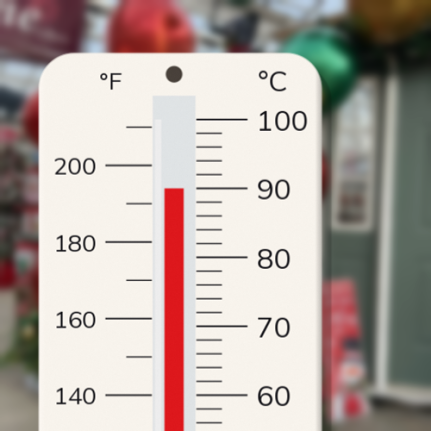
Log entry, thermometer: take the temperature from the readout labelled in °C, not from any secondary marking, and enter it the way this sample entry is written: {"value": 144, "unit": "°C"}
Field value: {"value": 90, "unit": "°C"}
